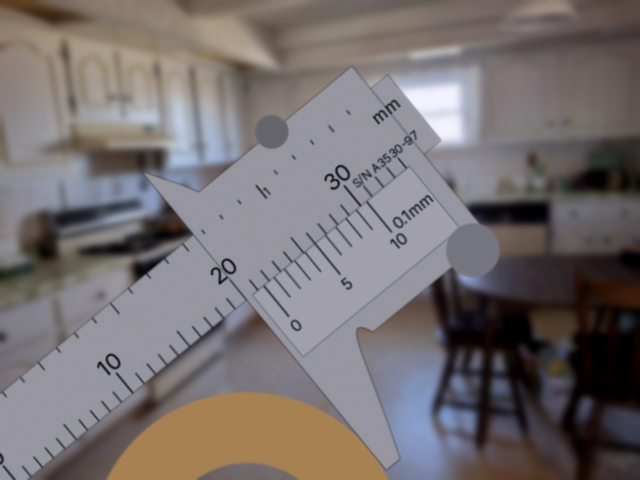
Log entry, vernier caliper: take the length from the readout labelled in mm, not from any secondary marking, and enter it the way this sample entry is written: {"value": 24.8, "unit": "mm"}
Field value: {"value": 21.5, "unit": "mm"}
